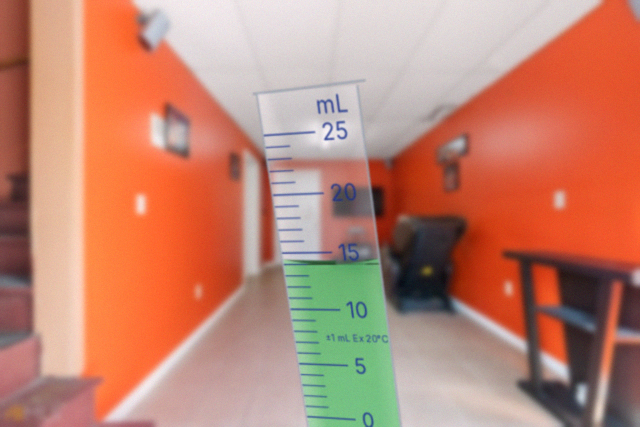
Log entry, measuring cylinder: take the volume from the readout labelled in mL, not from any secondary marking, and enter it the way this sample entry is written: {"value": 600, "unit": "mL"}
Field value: {"value": 14, "unit": "mL"}
